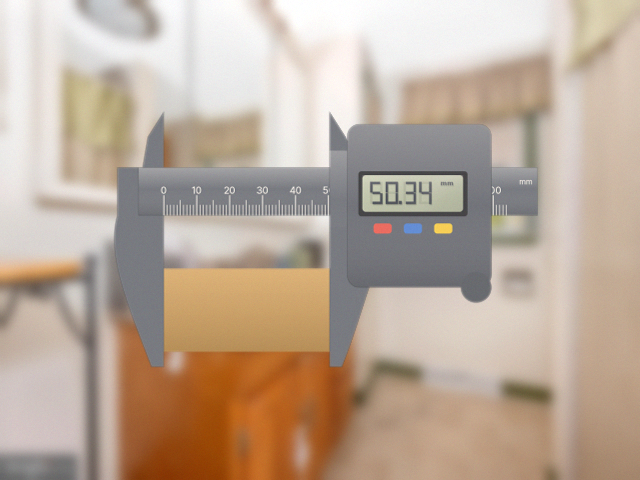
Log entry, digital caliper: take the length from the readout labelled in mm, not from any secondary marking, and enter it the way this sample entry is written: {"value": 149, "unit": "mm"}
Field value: {"value": 50.34, "unit": "mm"}
